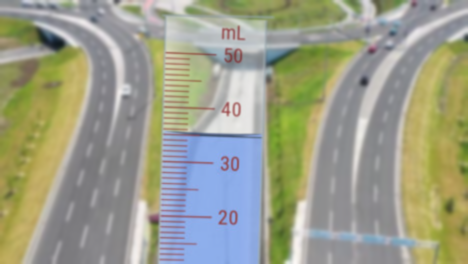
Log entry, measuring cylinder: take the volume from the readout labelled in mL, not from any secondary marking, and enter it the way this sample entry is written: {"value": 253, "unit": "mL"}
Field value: {"value": 35, "unit": "mL"}
